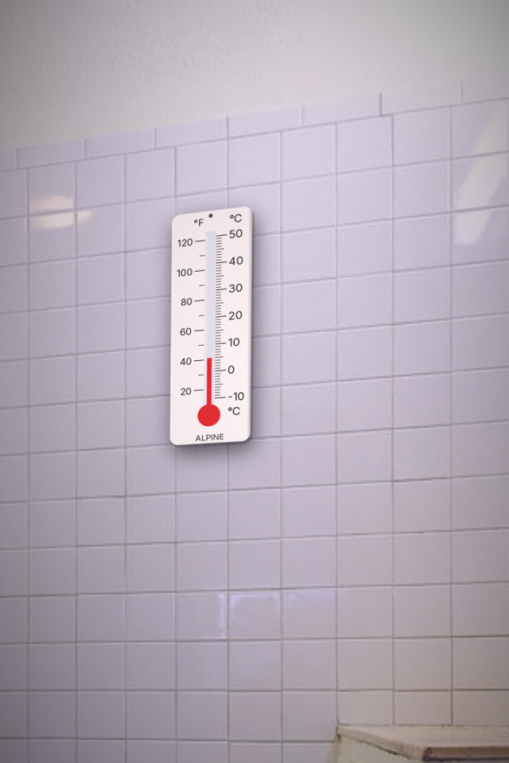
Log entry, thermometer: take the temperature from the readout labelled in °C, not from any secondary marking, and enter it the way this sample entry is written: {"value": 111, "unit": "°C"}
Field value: {"value": 5, "unit": "°C"}
